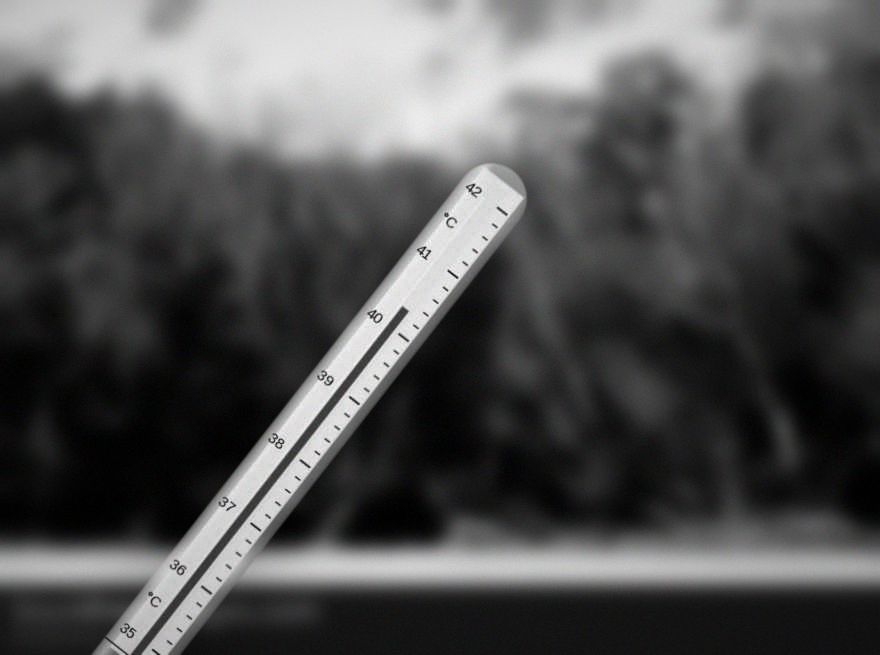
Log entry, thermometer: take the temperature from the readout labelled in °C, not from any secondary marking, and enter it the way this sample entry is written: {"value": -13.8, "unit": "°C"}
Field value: {"value": 40.3, "unit": "°C"}
